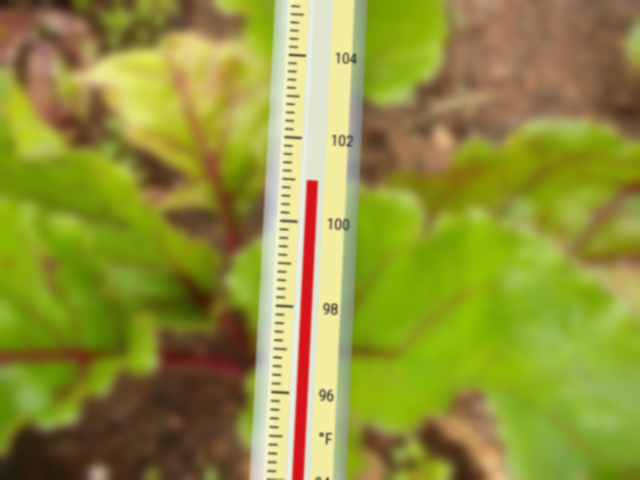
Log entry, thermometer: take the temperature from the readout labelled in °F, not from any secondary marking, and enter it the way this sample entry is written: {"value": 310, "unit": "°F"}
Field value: {"value": 101, "unit": "°F"}
